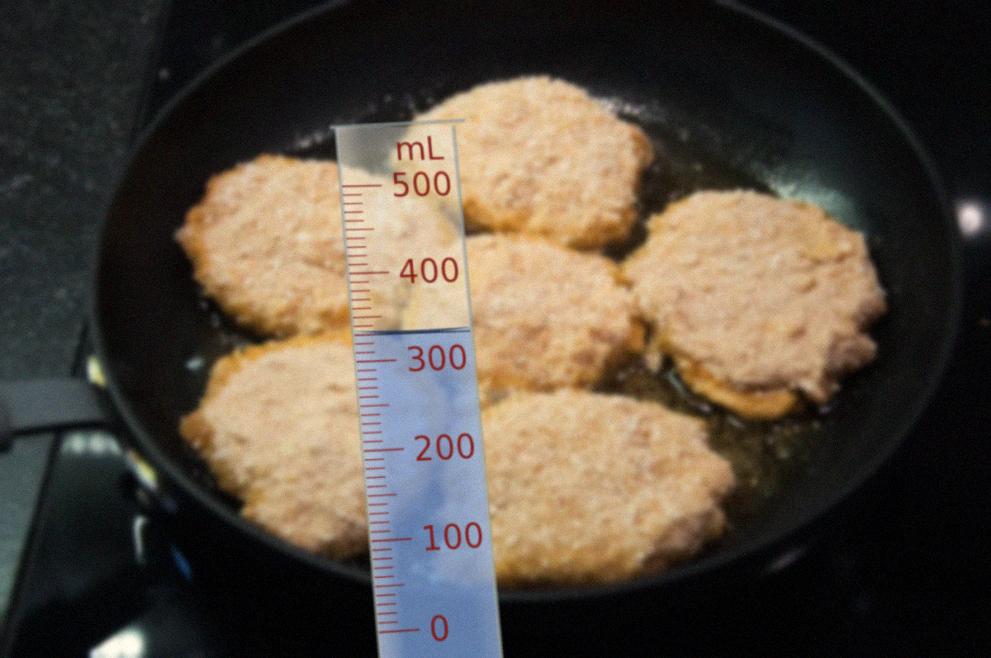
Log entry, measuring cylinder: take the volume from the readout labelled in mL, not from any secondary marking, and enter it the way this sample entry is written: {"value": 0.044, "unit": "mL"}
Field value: {"value": 330, "unit": "mL"}
